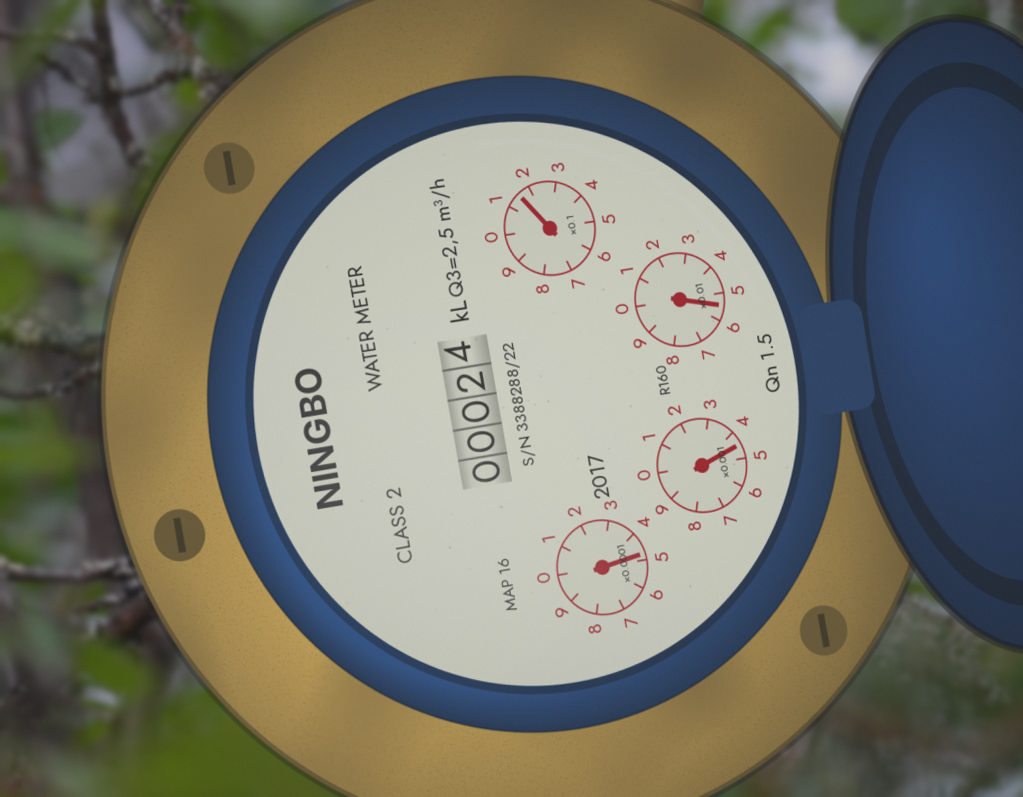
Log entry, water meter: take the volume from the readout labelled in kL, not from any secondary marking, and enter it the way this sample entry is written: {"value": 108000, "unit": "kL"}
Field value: {"value": 24.1544, "unit": "kL"}
